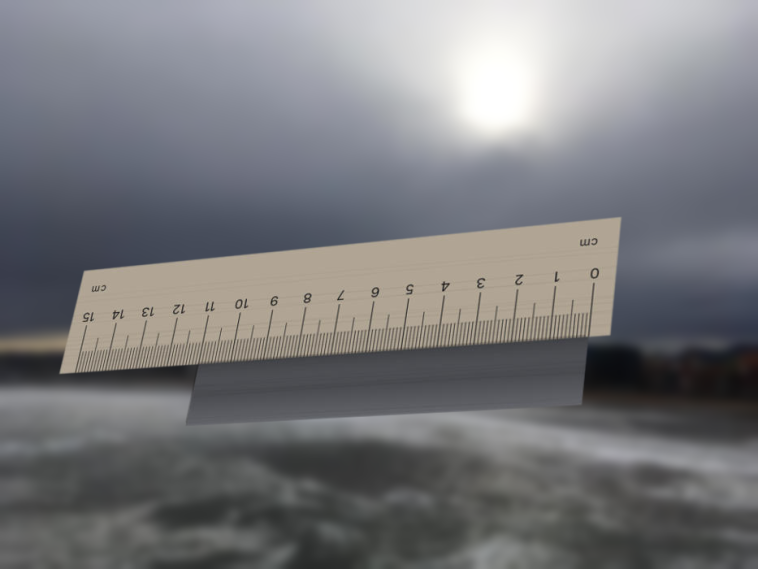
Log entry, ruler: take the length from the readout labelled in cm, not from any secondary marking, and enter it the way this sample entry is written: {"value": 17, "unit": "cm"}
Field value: {"value": 11, "unit": "cm"}
